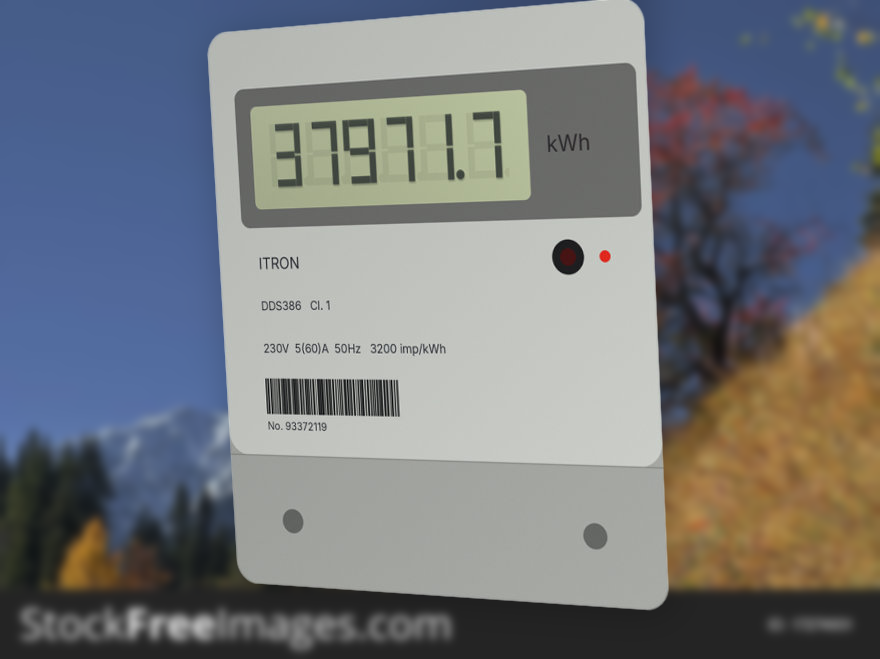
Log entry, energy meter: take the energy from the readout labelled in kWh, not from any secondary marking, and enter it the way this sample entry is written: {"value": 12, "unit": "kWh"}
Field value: {"value": 37971.7, "unit": "kWh"}
